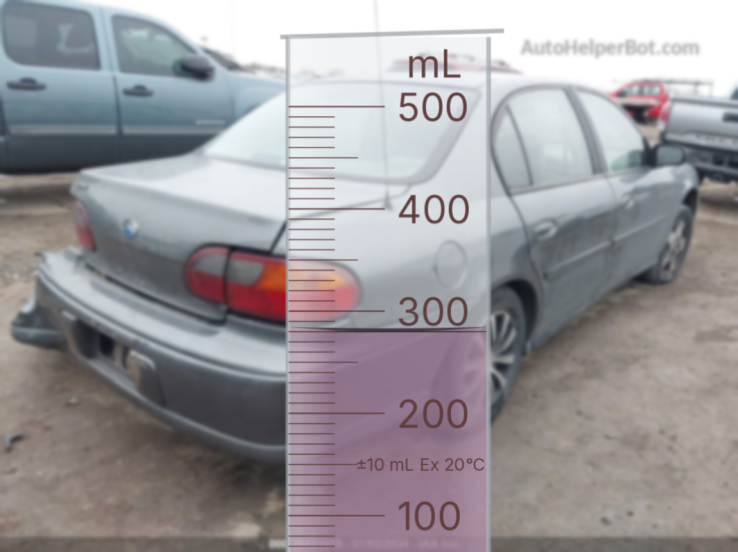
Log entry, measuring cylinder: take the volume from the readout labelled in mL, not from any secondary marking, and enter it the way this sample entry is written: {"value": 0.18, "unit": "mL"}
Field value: {"value": 280, "unit": "mL"}
